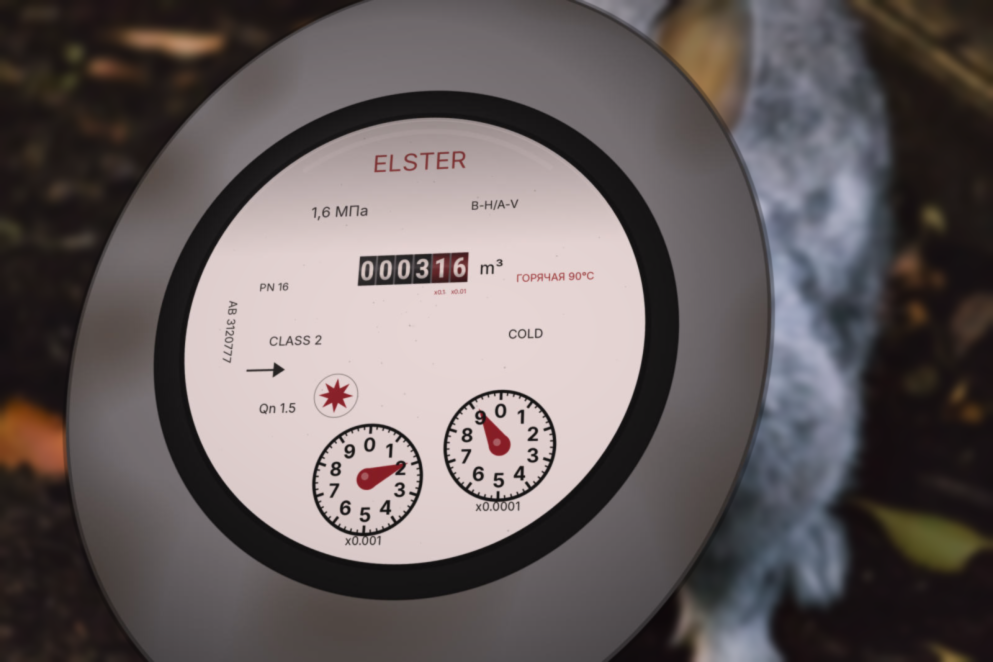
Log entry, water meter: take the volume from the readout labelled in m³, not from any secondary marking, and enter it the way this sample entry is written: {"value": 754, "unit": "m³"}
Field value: {"value": 3.1619, "unit": "m³"}
